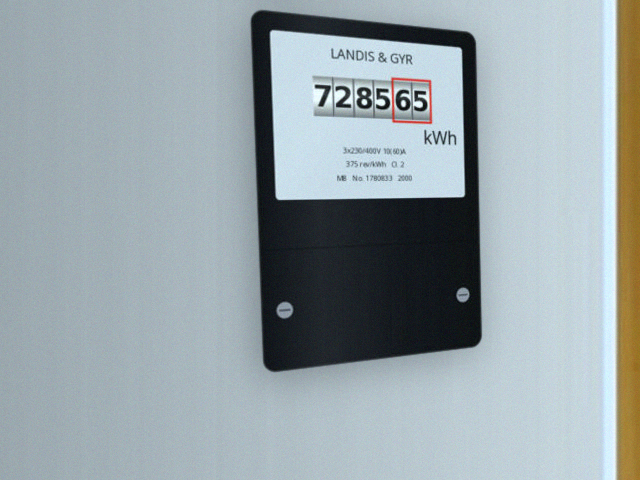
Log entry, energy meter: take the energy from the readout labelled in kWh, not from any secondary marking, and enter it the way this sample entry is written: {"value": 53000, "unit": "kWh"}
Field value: {"value": 7285.65, "unit": "kWh"}
